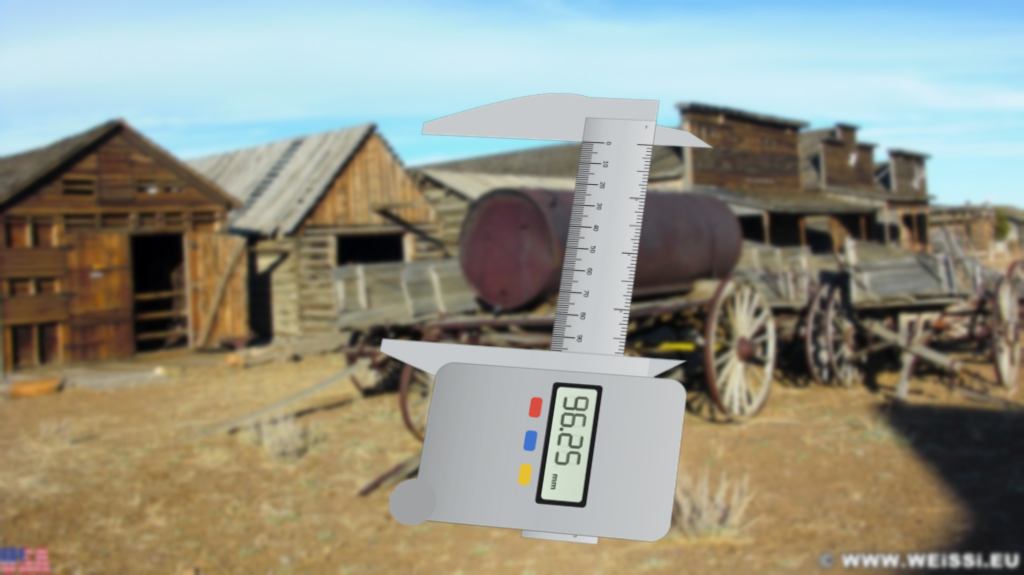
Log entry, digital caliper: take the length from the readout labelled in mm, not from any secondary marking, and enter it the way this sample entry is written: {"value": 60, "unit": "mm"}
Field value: {"value": 96.25, "unit": "mm"}
